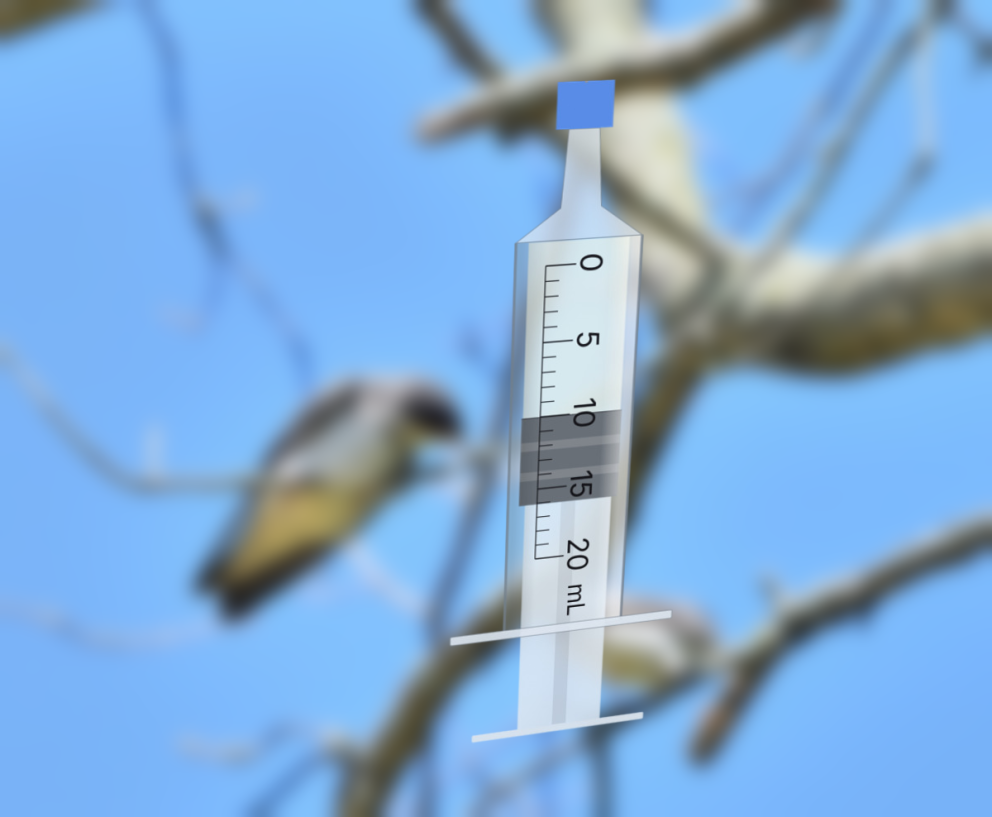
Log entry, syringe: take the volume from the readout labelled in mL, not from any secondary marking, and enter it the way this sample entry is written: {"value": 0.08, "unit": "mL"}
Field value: {"value": 10, "unit": "mL"}
